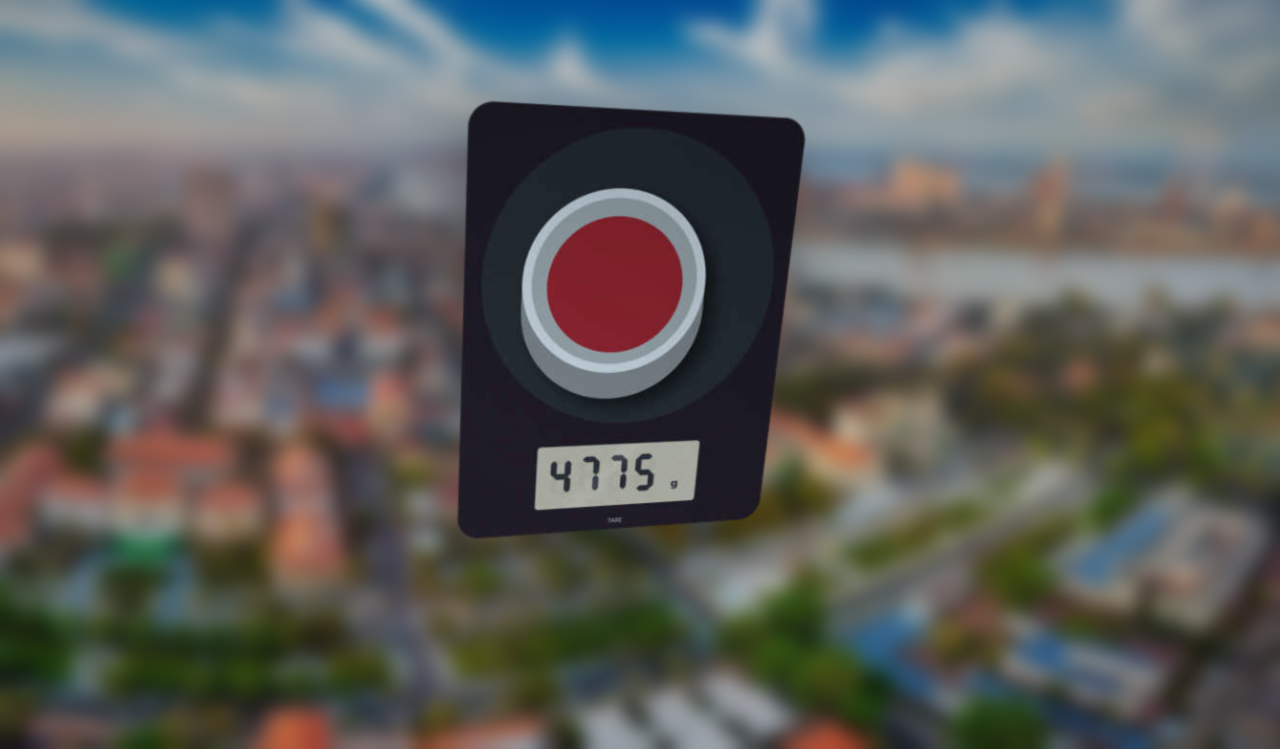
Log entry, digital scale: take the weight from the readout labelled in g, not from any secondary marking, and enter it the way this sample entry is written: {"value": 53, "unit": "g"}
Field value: {"value": 4775, "unit": "g"}
